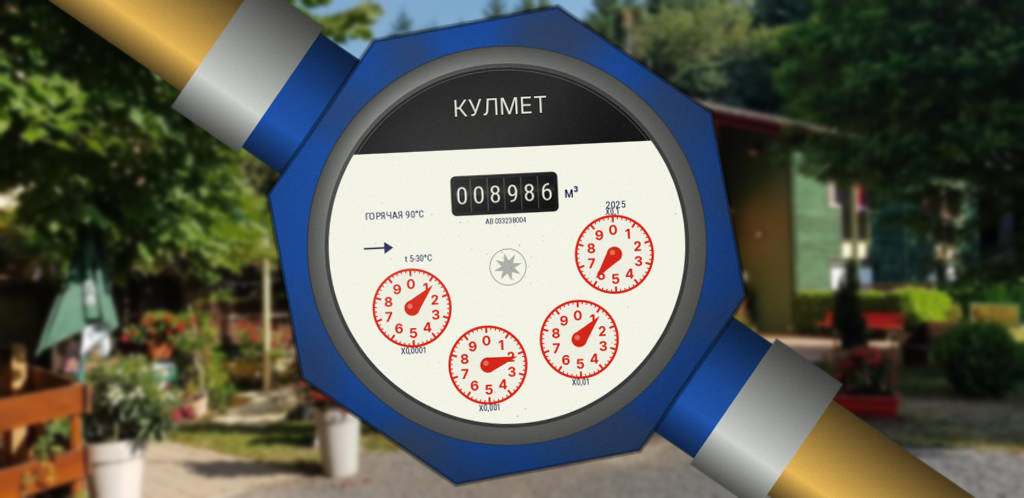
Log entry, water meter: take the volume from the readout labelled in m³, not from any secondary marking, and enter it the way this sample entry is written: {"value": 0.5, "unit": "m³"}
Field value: {"value": 8986.6121, "unit": "m³"}
